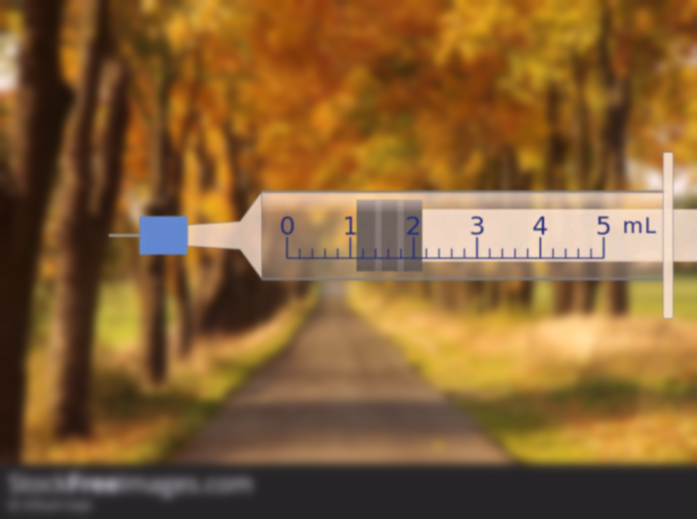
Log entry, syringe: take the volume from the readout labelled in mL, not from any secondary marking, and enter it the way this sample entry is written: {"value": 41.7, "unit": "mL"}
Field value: {"value": 1.1, "unit": "mL"}
